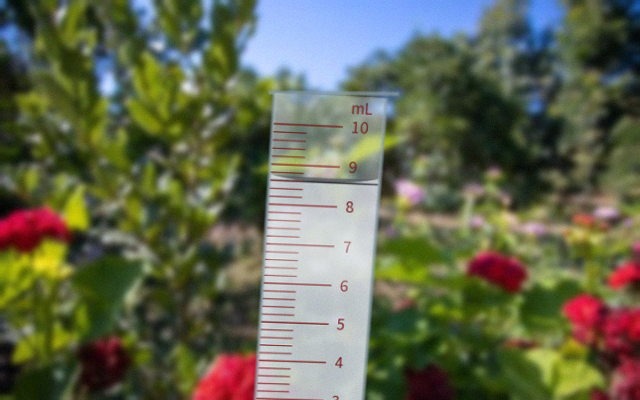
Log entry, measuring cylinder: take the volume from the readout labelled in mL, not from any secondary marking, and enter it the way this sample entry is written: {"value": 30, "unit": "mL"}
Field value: {"value": 8.6, "unit": "mL"}
